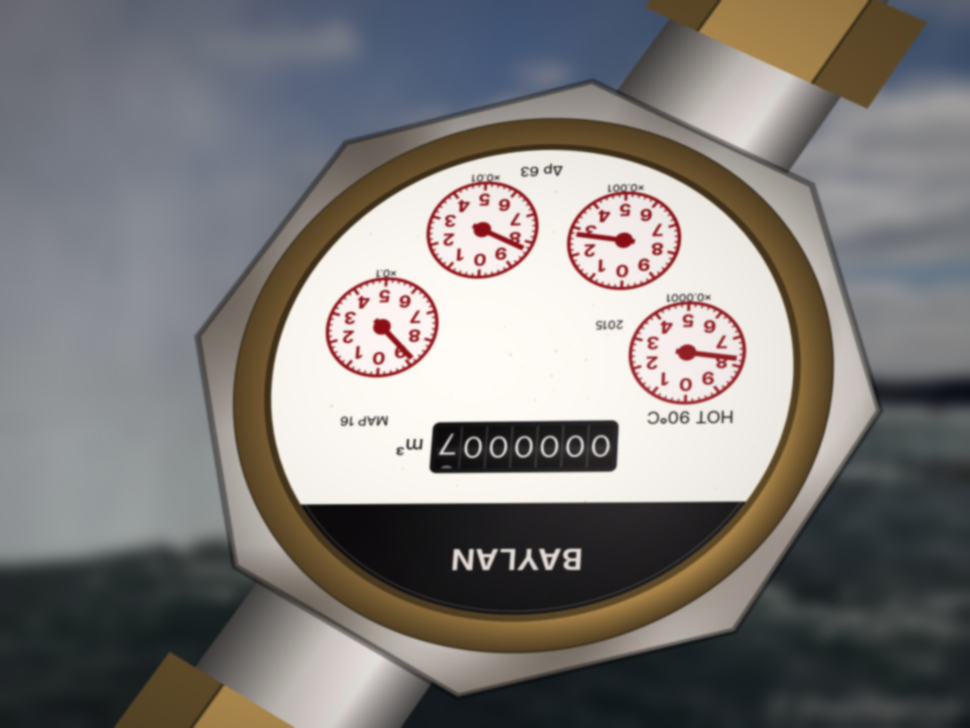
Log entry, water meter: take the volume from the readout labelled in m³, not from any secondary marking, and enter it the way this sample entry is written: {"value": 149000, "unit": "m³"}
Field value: {"value": 6.8827, "unit": "m³"}
